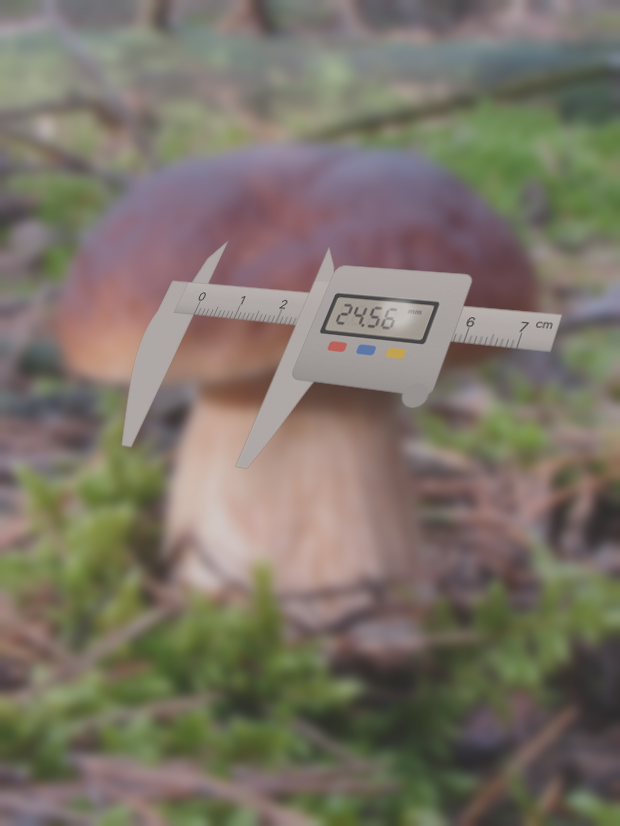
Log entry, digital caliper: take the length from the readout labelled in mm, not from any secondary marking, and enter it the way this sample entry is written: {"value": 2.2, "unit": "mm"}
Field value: {"value": 24.56, "unit": "mm"}
